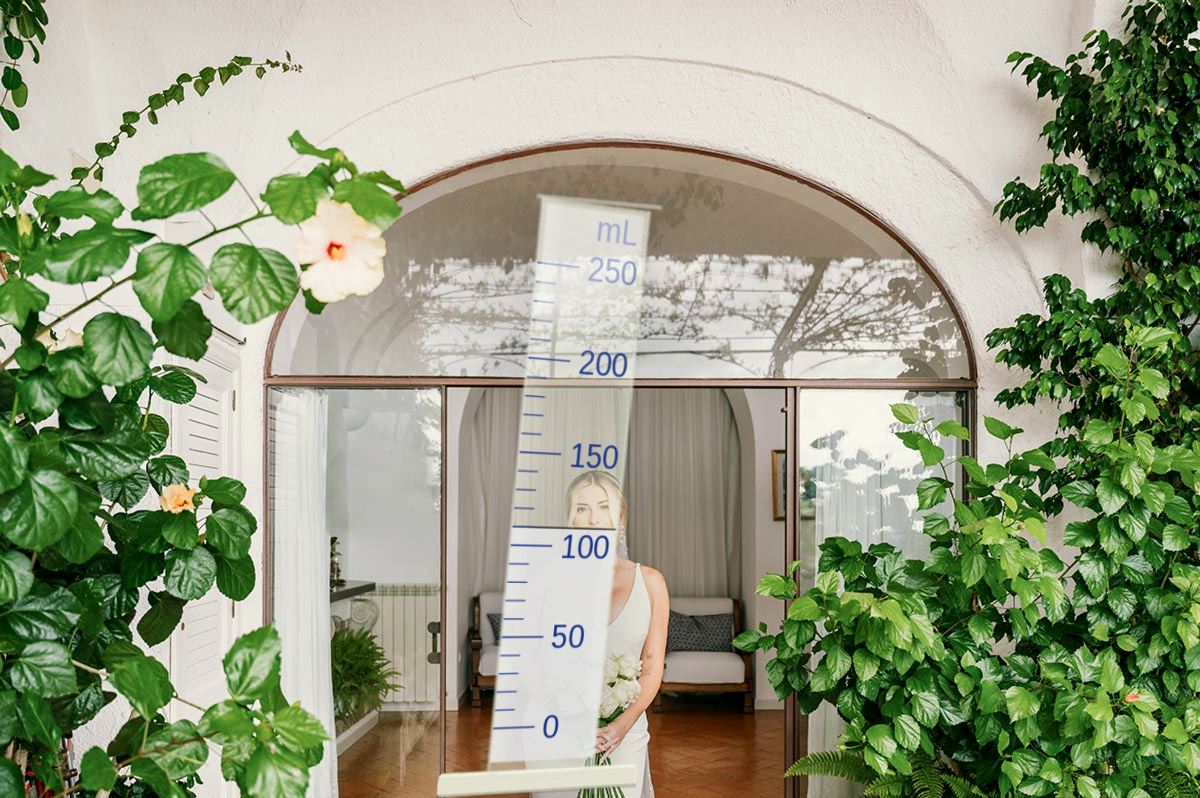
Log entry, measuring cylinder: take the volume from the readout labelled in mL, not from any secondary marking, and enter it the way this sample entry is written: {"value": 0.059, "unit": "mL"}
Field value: {"value": 110, "unit": "mL"}
